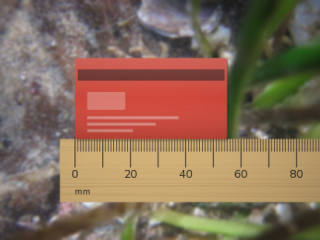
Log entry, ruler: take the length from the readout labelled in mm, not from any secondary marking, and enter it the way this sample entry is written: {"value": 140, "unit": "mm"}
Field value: {"value": 55, "unit": "mm"}
